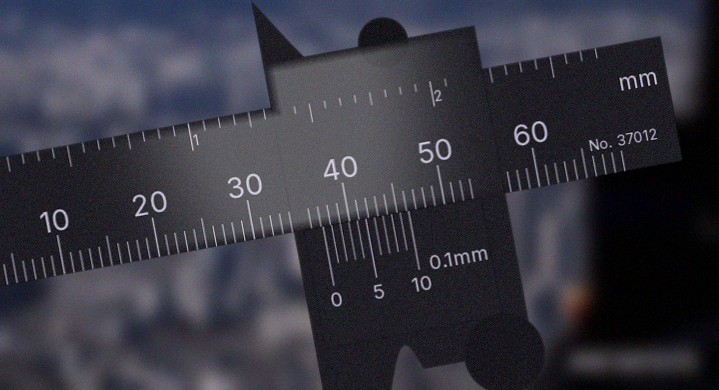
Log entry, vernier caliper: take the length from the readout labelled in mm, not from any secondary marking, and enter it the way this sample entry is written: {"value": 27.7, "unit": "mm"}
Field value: {"value": 37.2, "unit": "mm"}
